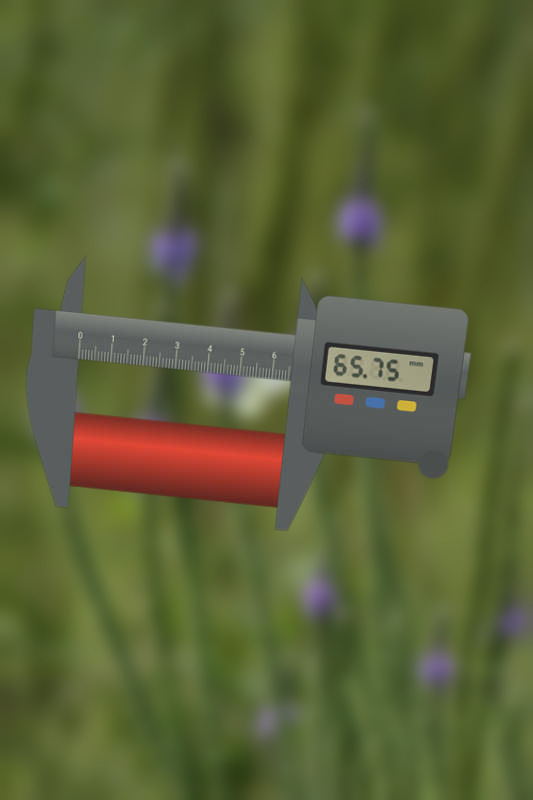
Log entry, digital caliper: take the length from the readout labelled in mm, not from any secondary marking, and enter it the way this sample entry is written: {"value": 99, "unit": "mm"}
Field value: {"value": 65.75, "unit": "mm"}
